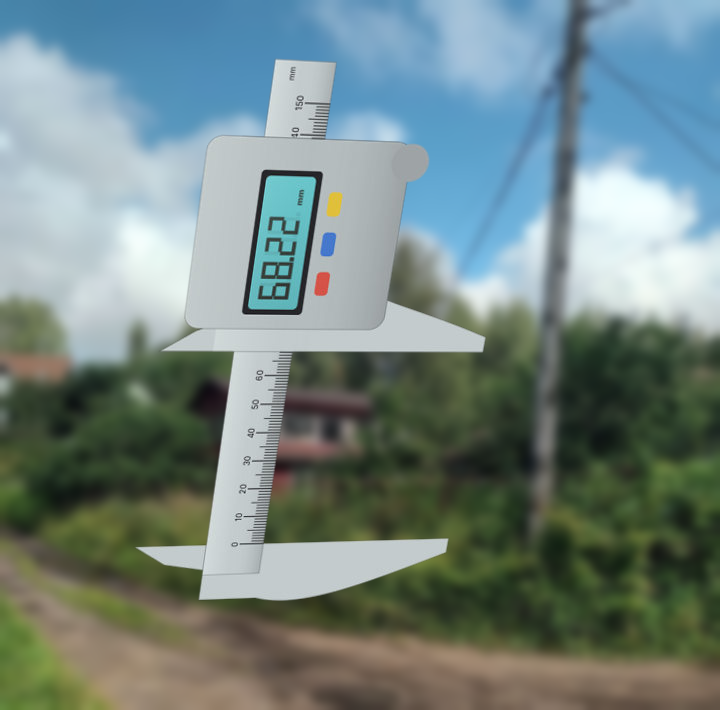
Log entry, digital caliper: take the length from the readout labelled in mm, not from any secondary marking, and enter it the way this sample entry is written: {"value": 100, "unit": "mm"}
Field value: {"value": 68.22, "unit": "mm"}
